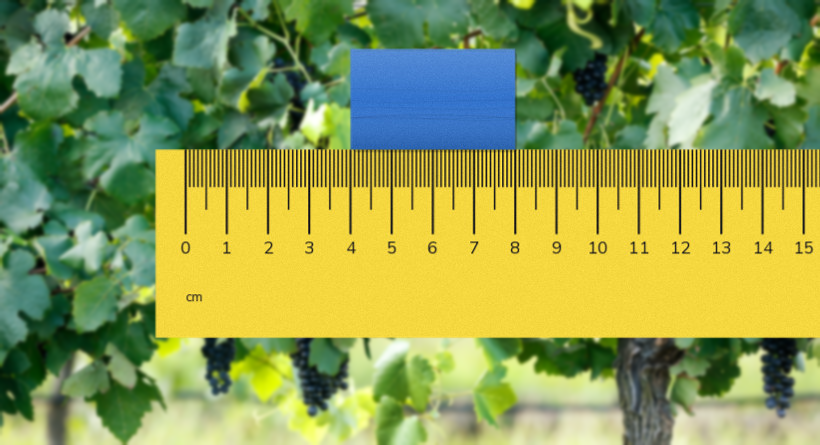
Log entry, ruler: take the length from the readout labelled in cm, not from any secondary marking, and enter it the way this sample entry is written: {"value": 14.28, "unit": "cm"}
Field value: {"value": 4, "unit": "cm"}
